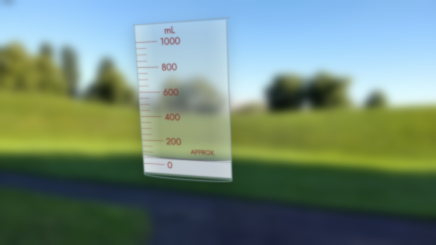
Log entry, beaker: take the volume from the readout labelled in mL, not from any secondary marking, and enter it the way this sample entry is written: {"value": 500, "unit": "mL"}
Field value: {"value": 50, "unit": "mL"}
